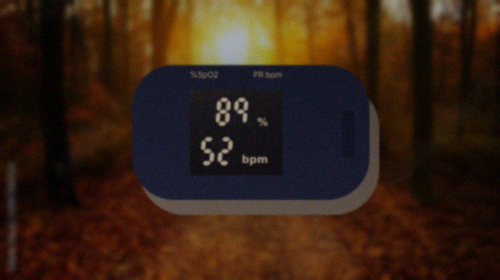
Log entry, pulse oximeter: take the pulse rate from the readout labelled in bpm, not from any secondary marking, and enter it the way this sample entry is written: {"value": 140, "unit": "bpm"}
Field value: {"value": 52, "unit": "bpm"}
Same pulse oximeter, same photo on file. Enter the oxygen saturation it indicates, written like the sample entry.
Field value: {"value": 89, "unit": "%"}
